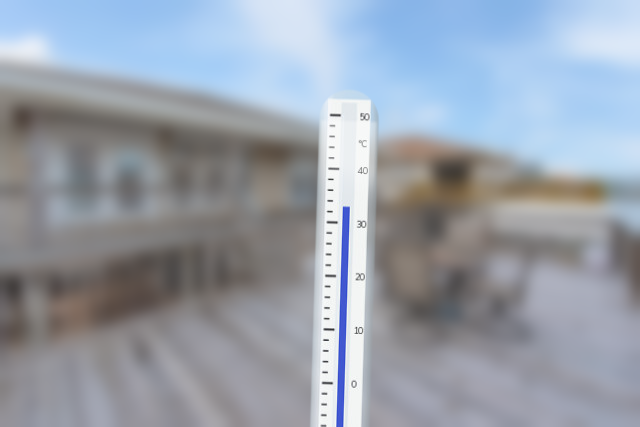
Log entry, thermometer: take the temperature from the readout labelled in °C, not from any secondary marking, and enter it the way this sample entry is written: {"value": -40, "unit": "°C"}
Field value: {"value": 33, "unit": "°C"}
